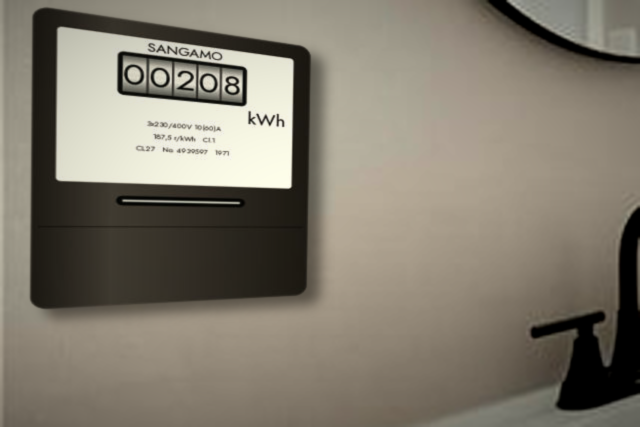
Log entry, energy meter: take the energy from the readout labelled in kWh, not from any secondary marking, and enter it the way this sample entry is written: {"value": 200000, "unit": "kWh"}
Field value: {"value": 208, "unit": "kWh"}
